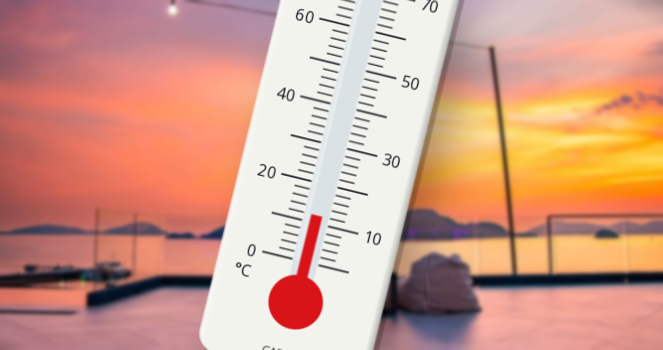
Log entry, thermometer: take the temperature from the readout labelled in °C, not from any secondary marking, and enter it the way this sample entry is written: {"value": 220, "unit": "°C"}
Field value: {"value": 12, "unit": "°C"}
